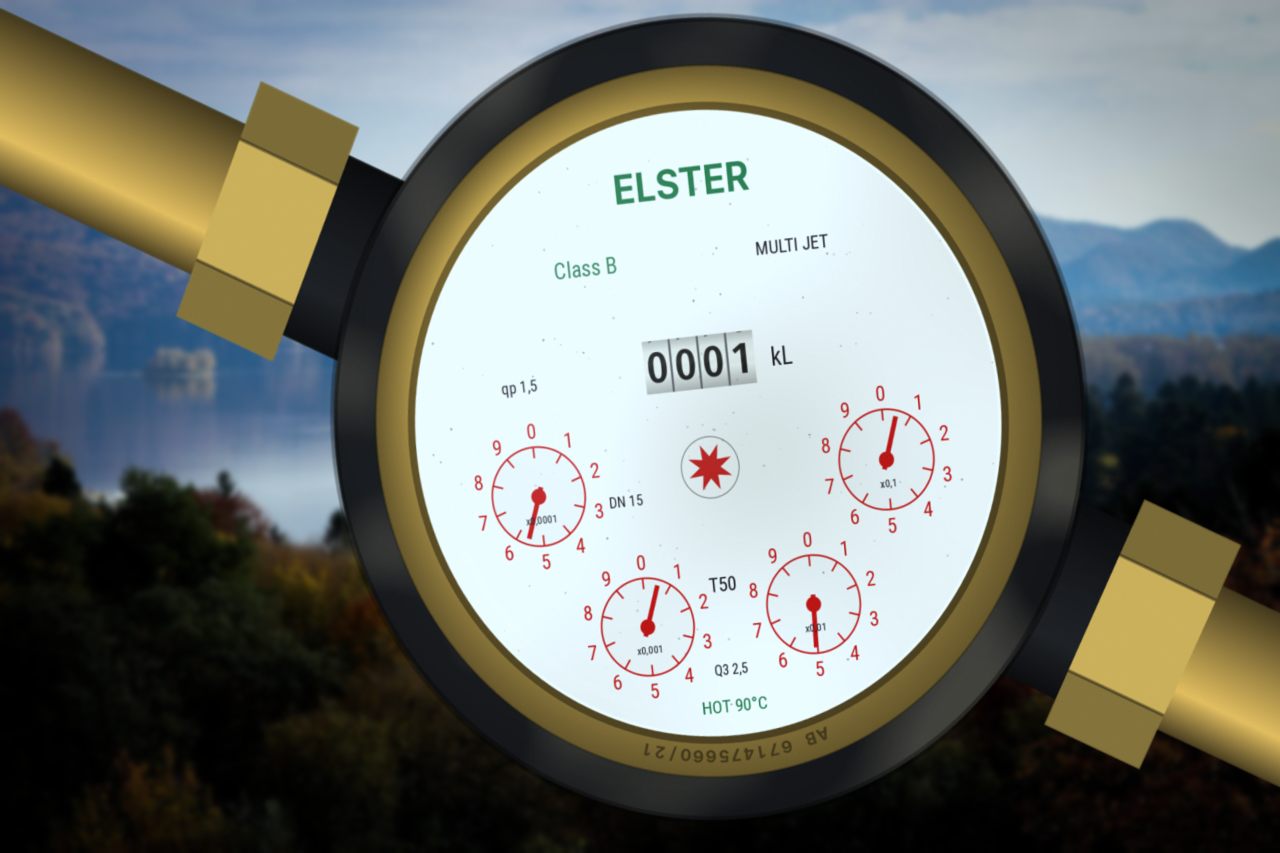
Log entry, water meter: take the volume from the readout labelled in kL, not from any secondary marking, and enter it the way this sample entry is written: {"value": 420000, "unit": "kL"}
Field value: {"value": 1.0505, "unit": "kL"}
